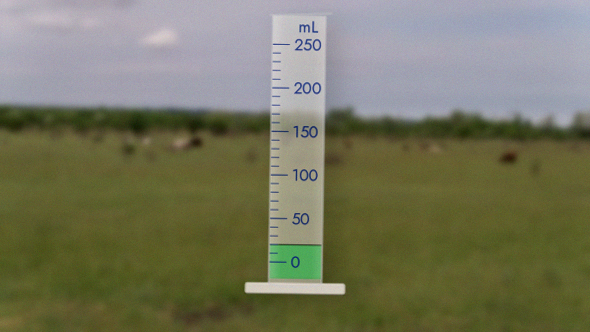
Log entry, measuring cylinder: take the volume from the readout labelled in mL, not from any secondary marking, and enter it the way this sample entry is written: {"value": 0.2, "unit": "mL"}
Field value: {"value": 20, "unit": "mL"}
